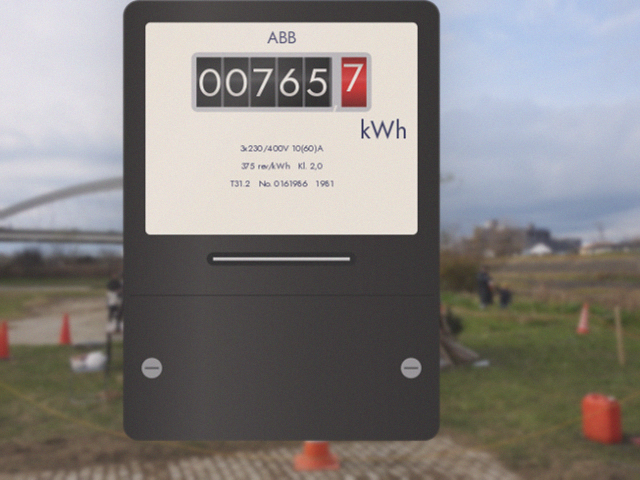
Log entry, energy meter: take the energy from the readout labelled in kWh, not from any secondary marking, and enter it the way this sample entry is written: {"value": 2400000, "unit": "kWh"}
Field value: {"value": 765.7, "unit": "kWh"}
